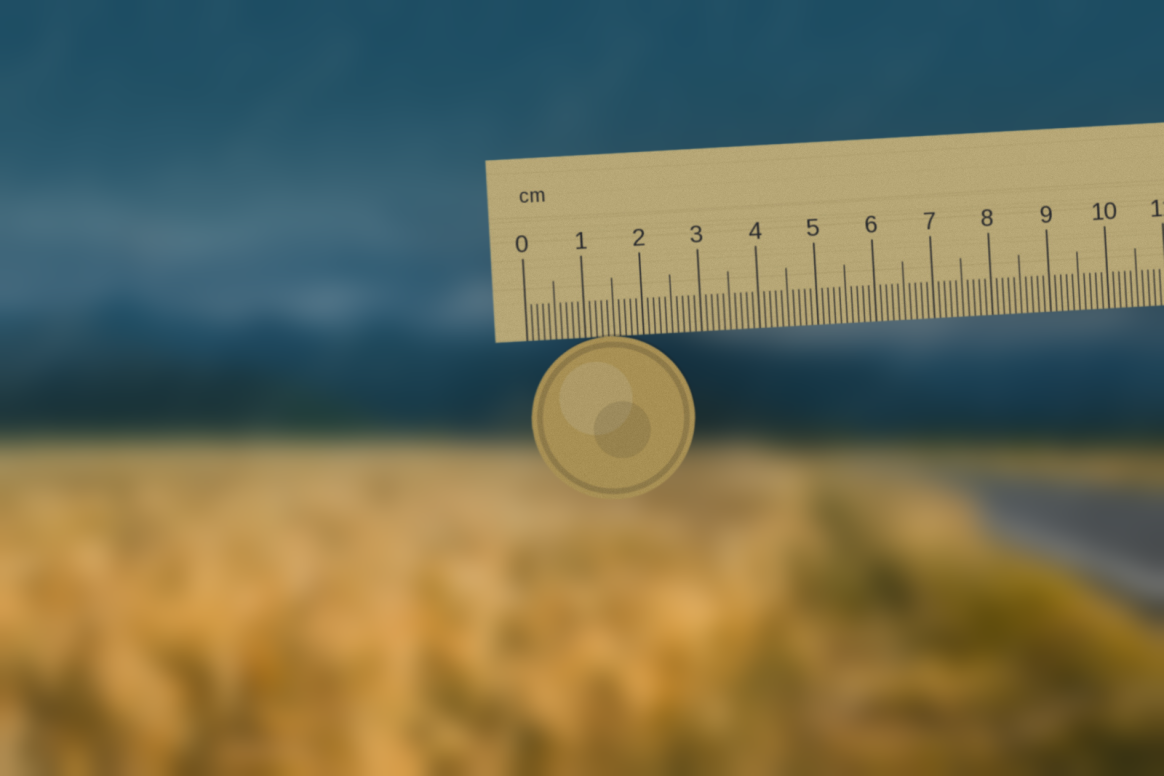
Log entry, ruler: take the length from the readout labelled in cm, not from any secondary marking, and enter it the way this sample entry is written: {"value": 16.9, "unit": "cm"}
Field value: {"value": 2.8, "unit": "cm"}
